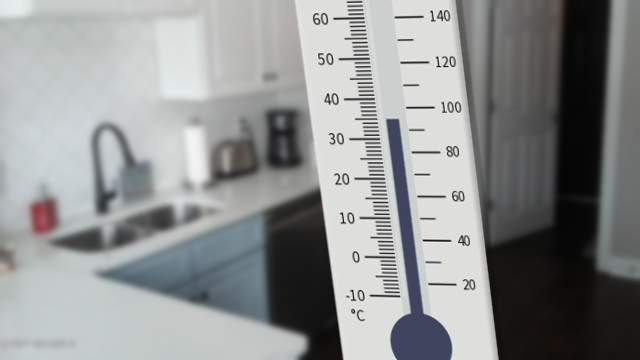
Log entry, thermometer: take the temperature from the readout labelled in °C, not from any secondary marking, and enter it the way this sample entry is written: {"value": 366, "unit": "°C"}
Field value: {"value": 35, "unit": "°C"}
